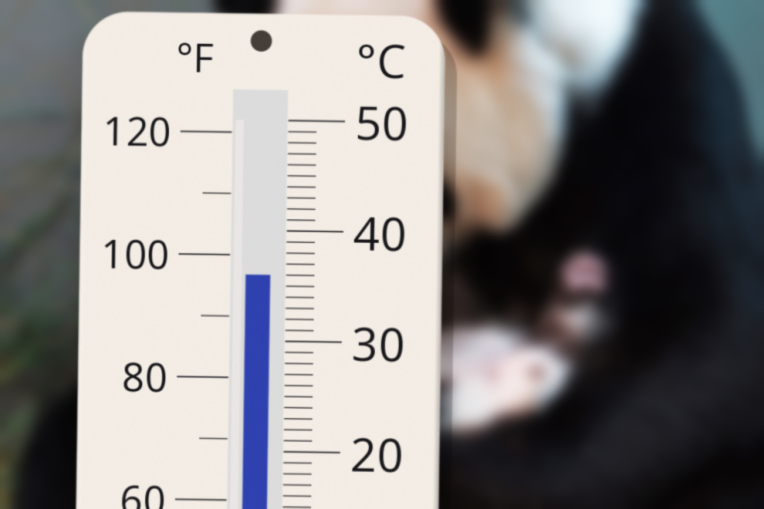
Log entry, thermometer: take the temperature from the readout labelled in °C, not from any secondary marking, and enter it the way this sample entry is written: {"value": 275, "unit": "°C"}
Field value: {"value": 36, "unit": "°C"}
